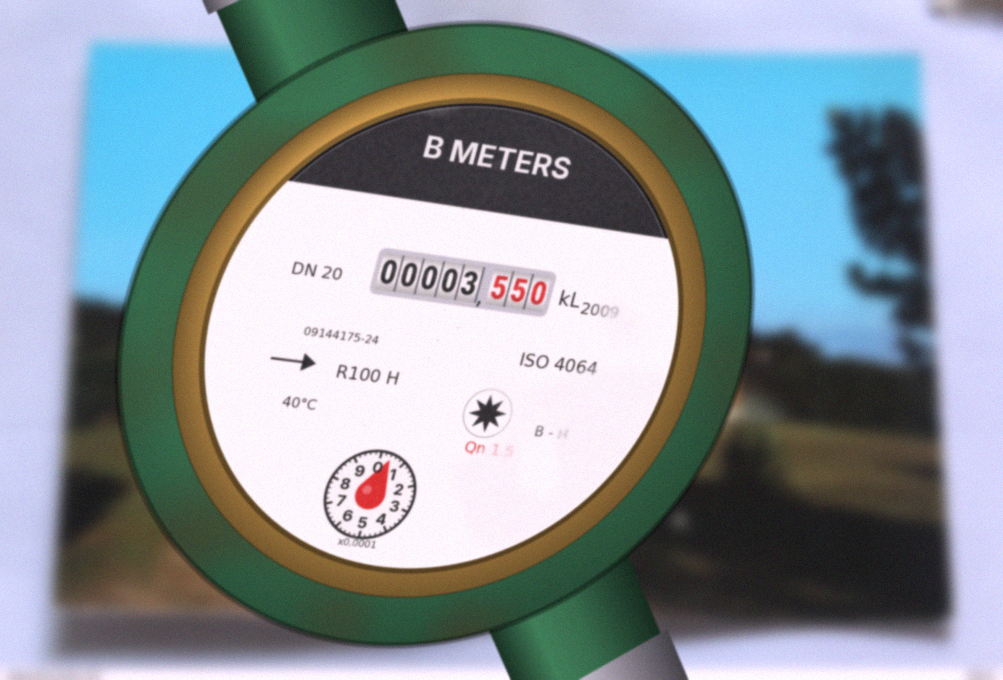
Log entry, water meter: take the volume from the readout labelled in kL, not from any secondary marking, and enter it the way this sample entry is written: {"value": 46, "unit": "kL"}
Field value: {"value": 3.5500, "unit": "kL"}
